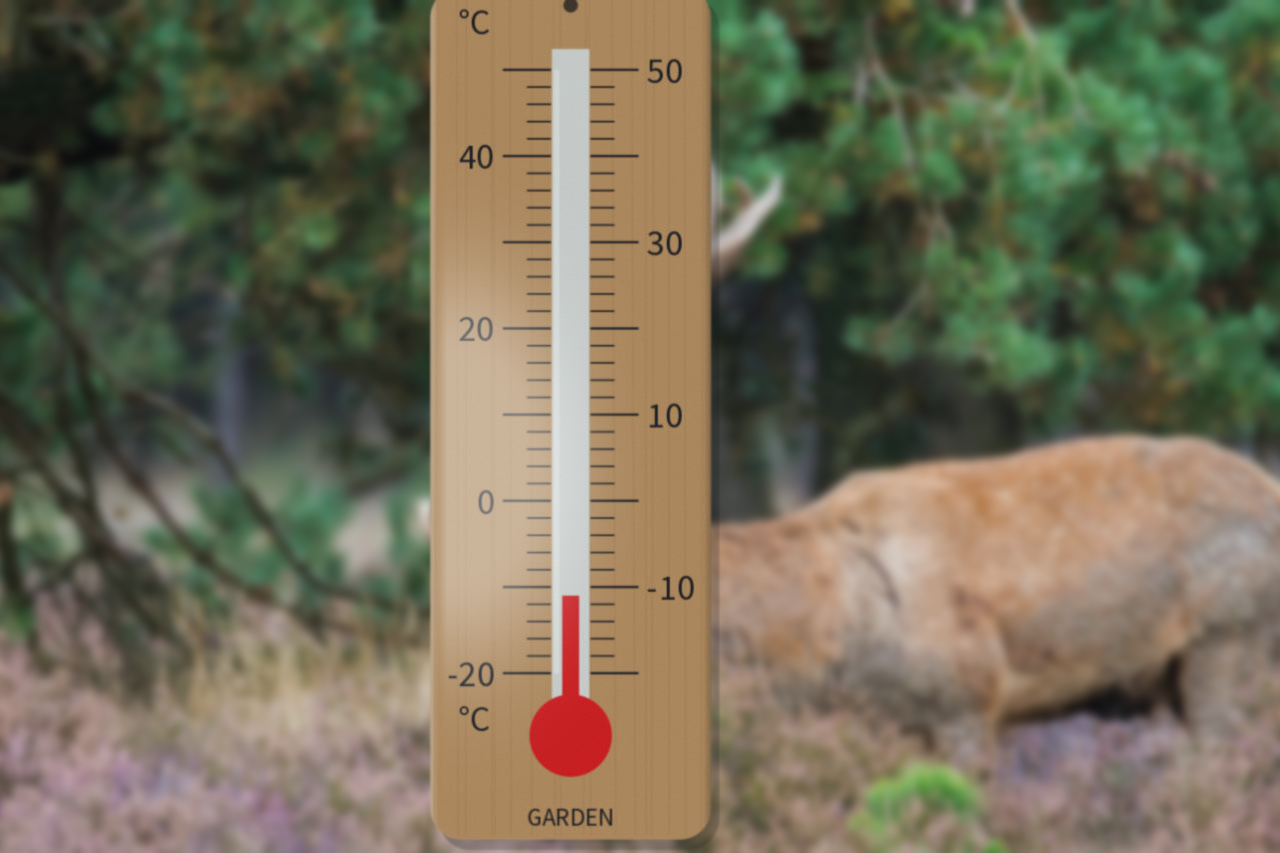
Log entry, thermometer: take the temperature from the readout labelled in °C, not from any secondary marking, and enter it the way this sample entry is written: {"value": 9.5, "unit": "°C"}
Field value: {"value": -11, "unit": "°C"}
